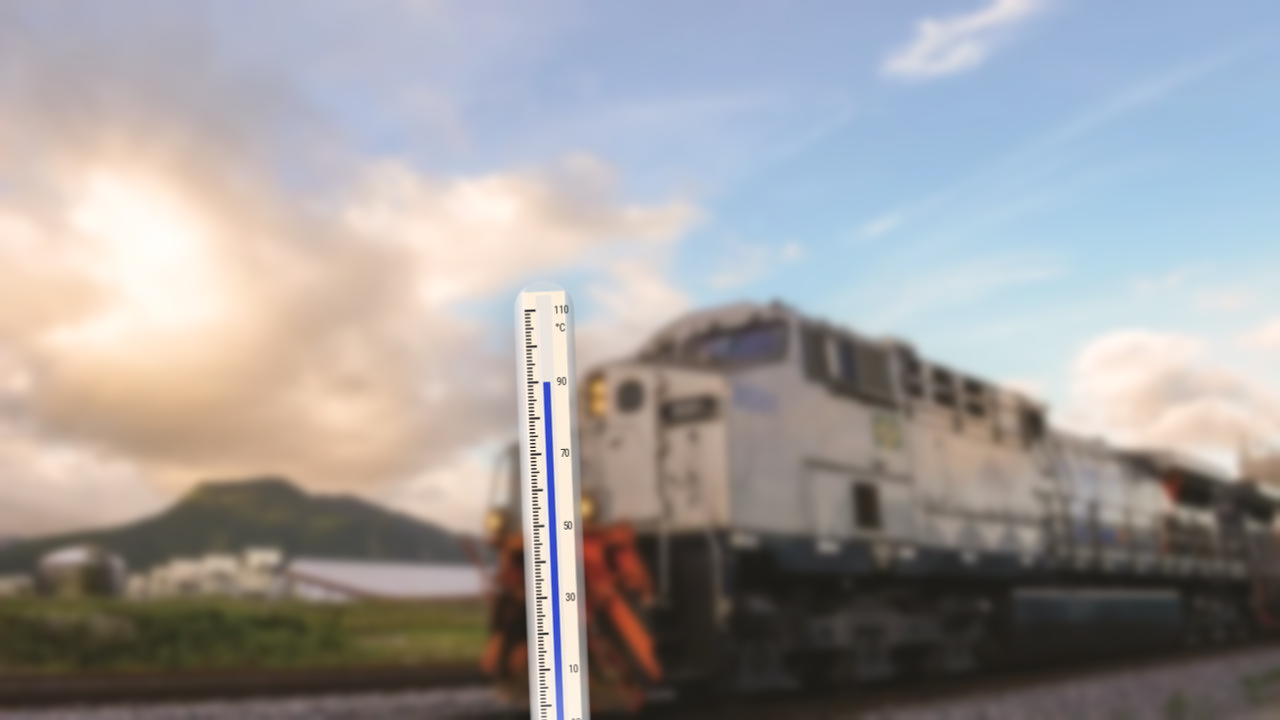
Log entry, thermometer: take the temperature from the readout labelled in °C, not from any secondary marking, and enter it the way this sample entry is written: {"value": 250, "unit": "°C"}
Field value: {"value": 90, "unit": "°C"}
